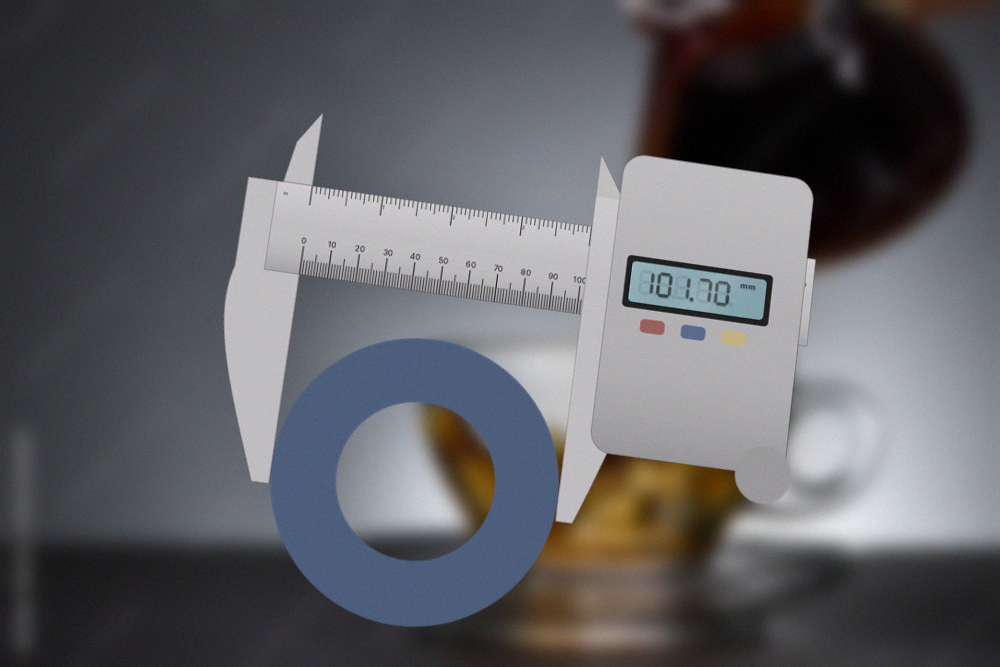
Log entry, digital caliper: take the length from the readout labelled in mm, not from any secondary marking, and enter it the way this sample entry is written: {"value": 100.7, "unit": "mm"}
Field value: {"value": 101.70, "unit": "mm"}
